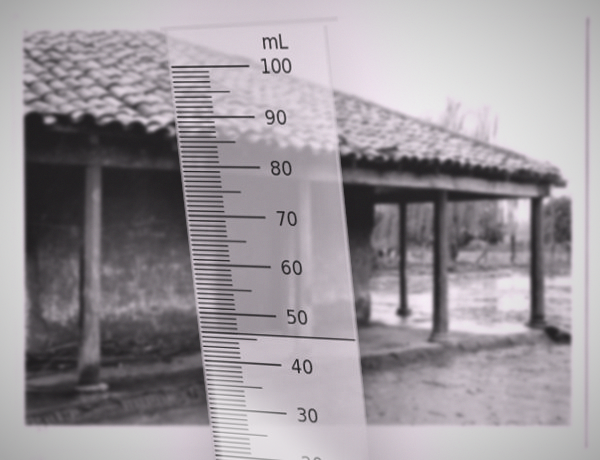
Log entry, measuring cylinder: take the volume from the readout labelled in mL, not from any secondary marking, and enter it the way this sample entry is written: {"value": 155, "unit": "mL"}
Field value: {"value": 46, "unit": "mL"}
